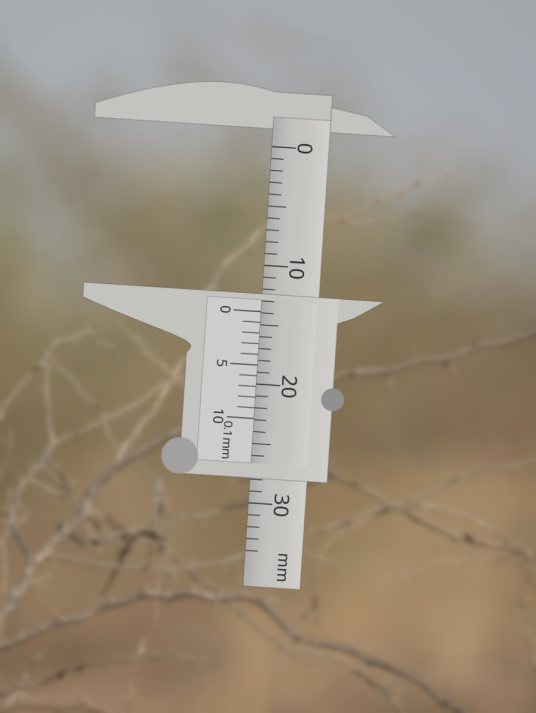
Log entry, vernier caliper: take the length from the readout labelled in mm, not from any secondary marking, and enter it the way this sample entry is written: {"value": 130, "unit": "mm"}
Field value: {"value": 13.9, "unit": "mm"}
